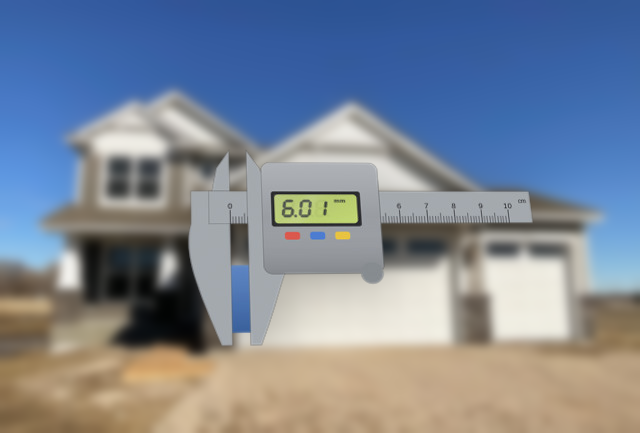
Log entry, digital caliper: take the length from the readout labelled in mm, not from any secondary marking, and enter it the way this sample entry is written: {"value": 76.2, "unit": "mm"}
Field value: {"value": 6.01, "unit": "mm"}
